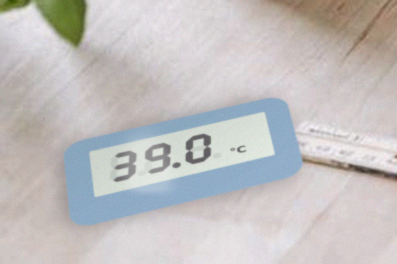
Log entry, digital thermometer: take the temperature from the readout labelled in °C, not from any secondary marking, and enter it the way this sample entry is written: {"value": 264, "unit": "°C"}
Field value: {"value": 39.0, "unit": "°C"}
